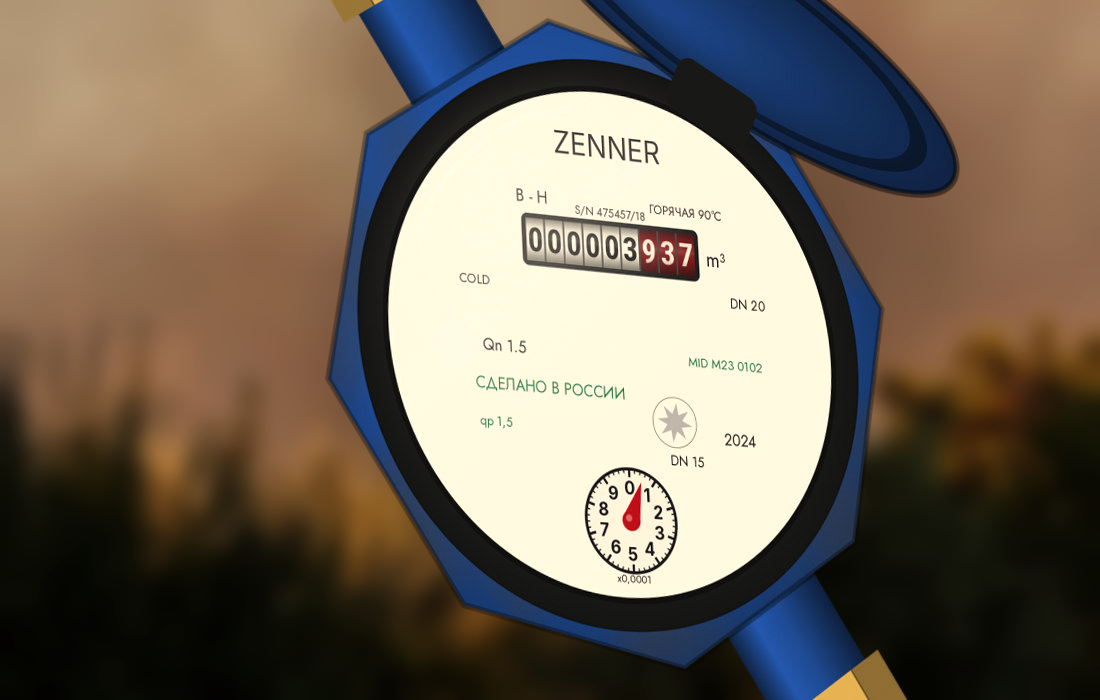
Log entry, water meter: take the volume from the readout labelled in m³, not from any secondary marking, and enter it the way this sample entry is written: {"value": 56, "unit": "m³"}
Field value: {"value": 3.9370, "unit": "m³"}
